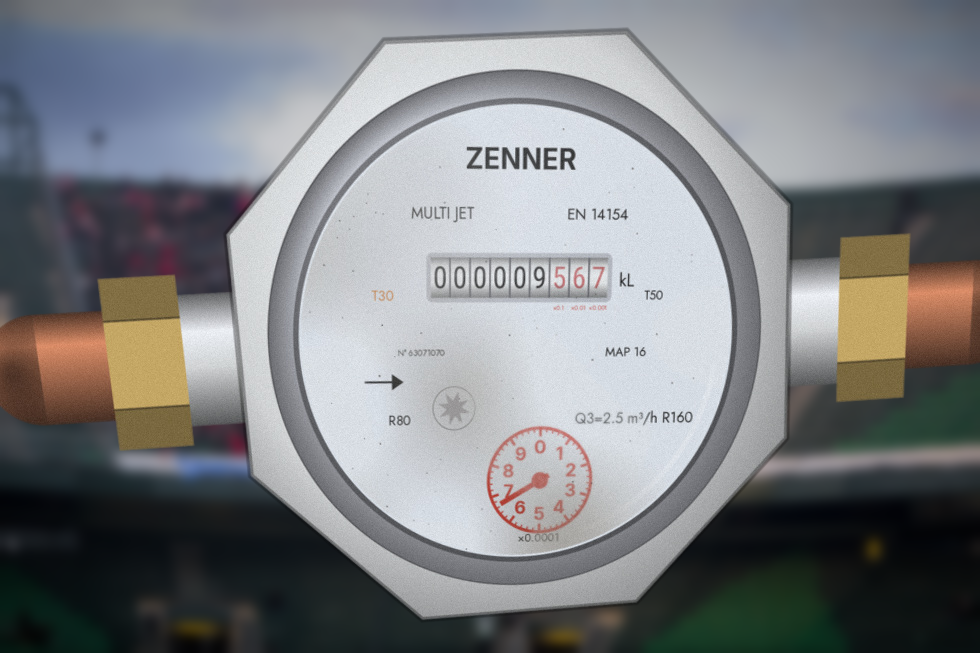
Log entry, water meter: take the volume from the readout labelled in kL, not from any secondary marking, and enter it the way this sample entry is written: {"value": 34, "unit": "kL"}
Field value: {"value": 9.5676, "unit": "kL"}
